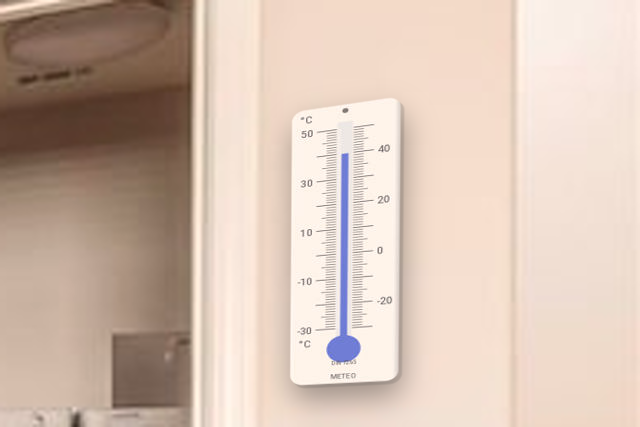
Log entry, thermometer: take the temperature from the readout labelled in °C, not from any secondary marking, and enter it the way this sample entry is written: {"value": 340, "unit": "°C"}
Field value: {"value": 40, "unit": "°C"}
